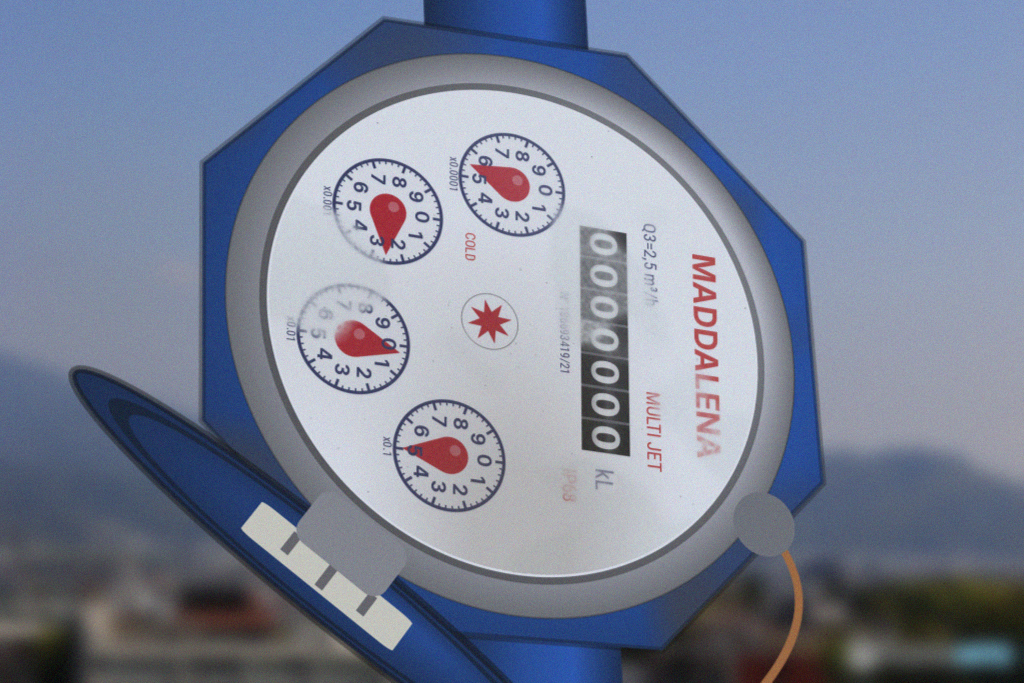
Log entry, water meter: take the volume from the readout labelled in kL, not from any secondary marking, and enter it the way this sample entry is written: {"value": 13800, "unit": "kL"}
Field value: {"value": 0.5025, "unit": "kL"}
